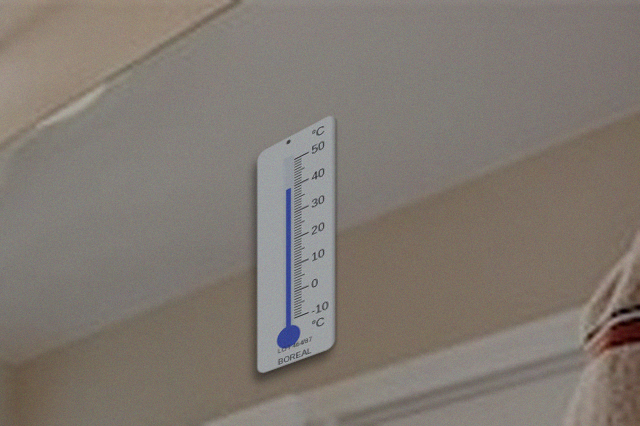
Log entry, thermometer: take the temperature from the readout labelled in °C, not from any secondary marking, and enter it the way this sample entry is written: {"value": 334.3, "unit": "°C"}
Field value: {"value": 40, "unit": "°C"}
